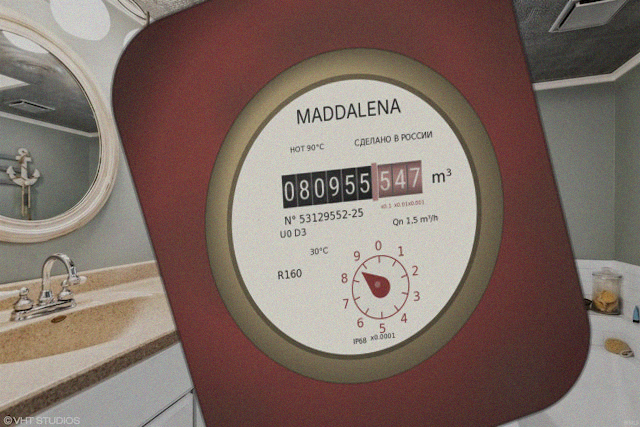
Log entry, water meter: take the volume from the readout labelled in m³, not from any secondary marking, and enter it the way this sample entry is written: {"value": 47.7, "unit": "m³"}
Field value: {"value": 80955.5478, "unit": "m³"}
